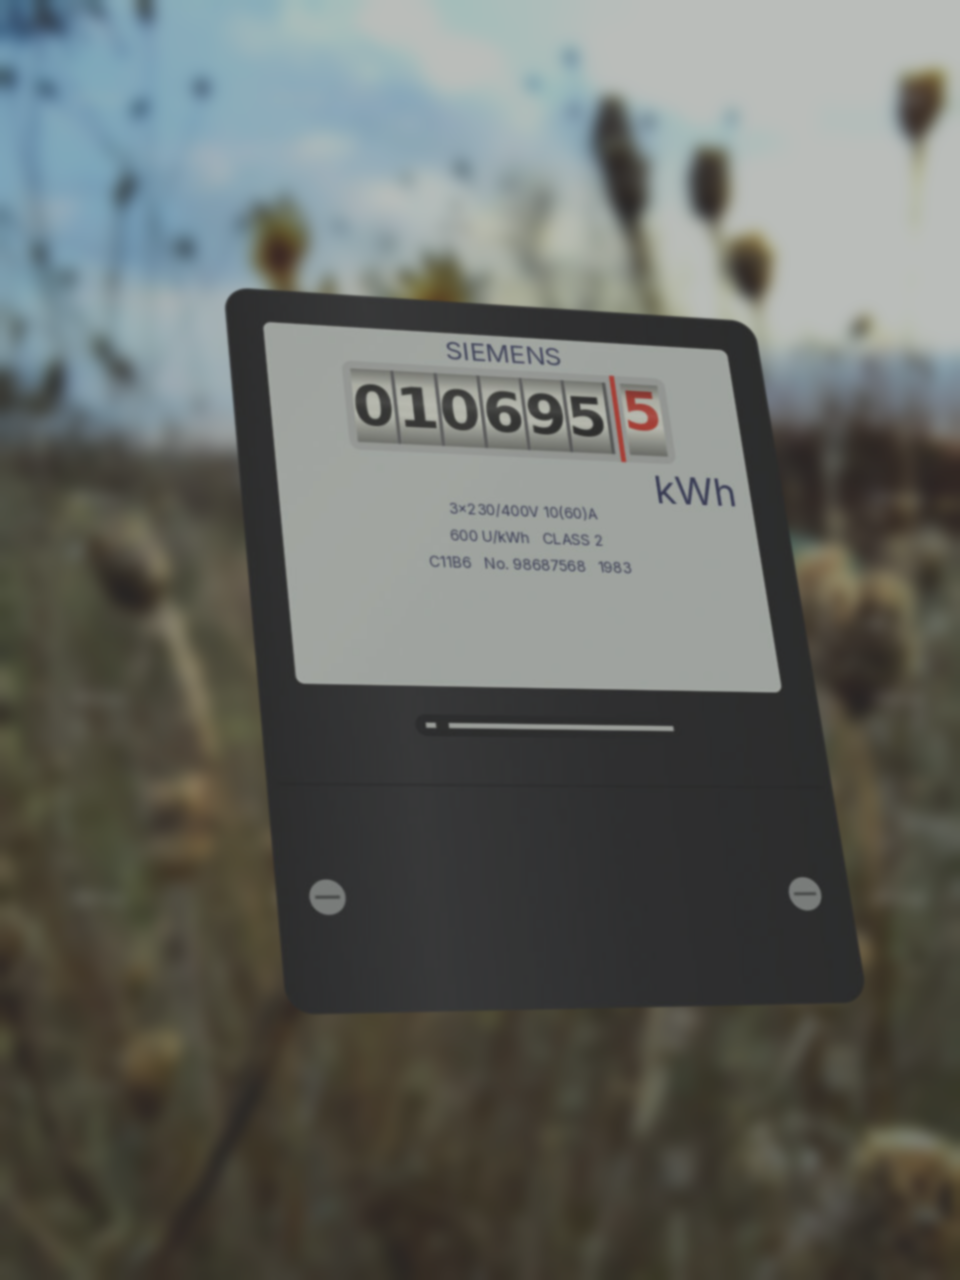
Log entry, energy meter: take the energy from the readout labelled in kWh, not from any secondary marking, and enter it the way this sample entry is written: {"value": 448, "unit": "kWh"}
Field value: {"value": 10695.5, "unit": "kWh"}
